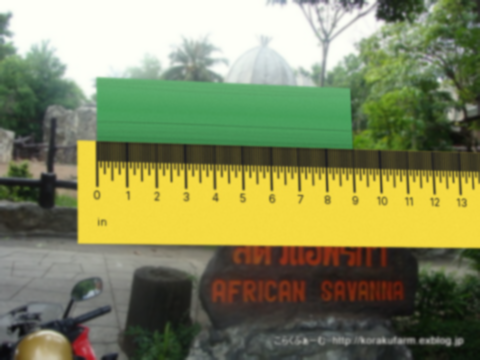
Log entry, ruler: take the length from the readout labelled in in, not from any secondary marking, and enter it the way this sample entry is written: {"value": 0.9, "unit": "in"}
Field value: {"value": 9, "unit": "in"}
